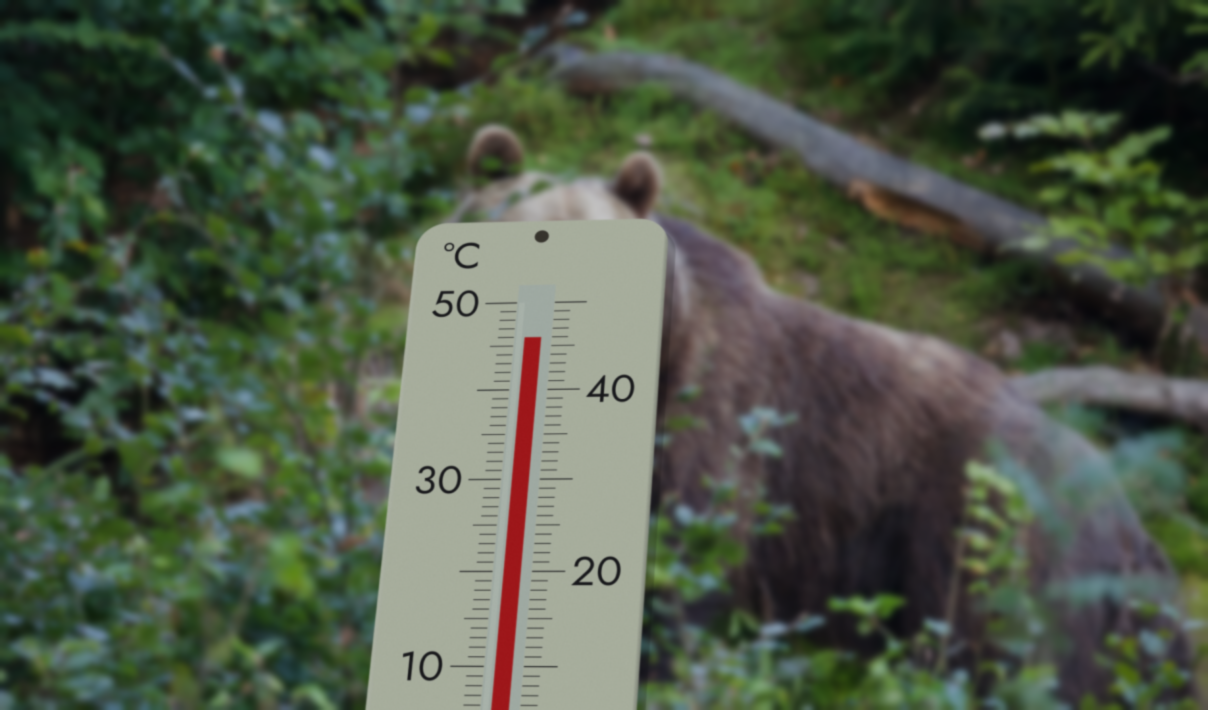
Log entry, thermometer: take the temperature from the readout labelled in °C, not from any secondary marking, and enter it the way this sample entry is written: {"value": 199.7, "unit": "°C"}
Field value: {"value": 46, "unit": "°C"}
